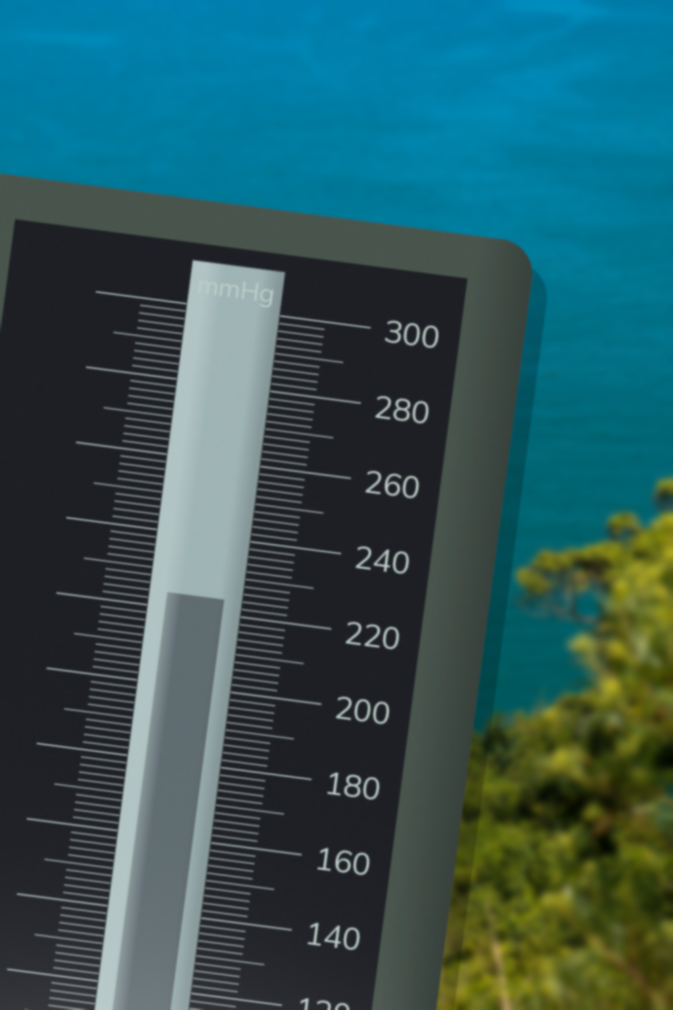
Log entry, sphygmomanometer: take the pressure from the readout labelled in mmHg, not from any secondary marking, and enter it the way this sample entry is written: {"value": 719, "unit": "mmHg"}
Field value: {"value": 224, "unit": "mmHg"}
